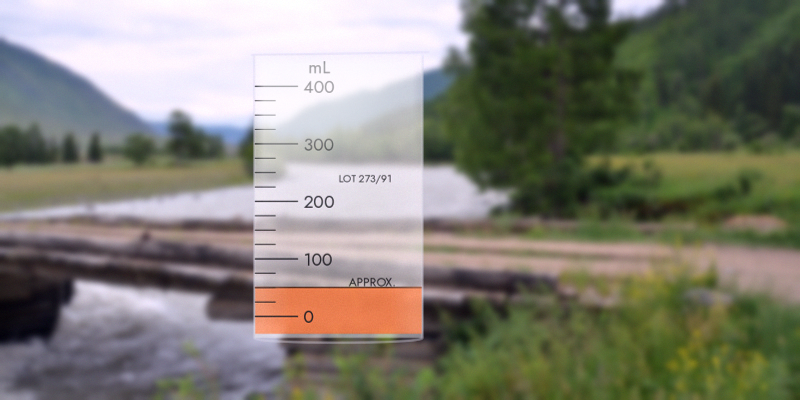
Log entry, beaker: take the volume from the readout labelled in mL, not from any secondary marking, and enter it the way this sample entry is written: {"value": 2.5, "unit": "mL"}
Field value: {"value": 50, "unit": "mL"}
